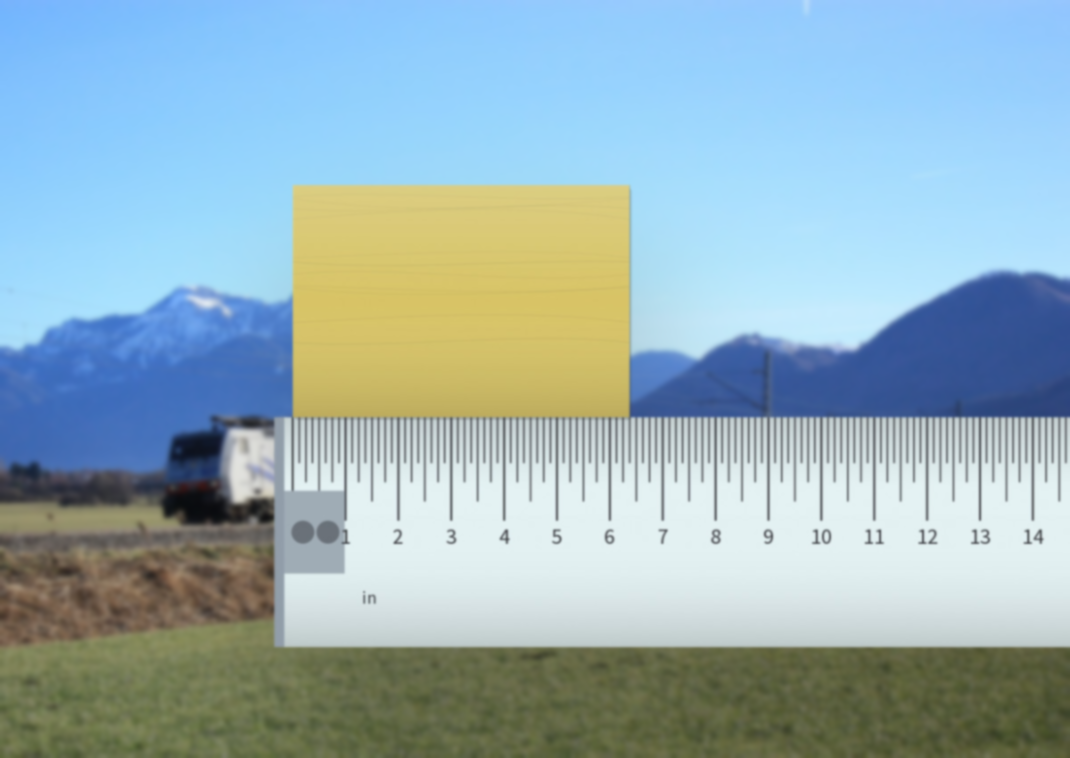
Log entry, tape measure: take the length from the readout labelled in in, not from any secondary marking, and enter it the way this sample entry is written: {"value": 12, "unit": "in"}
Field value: {"value": 6.375, "unit": "in"}
